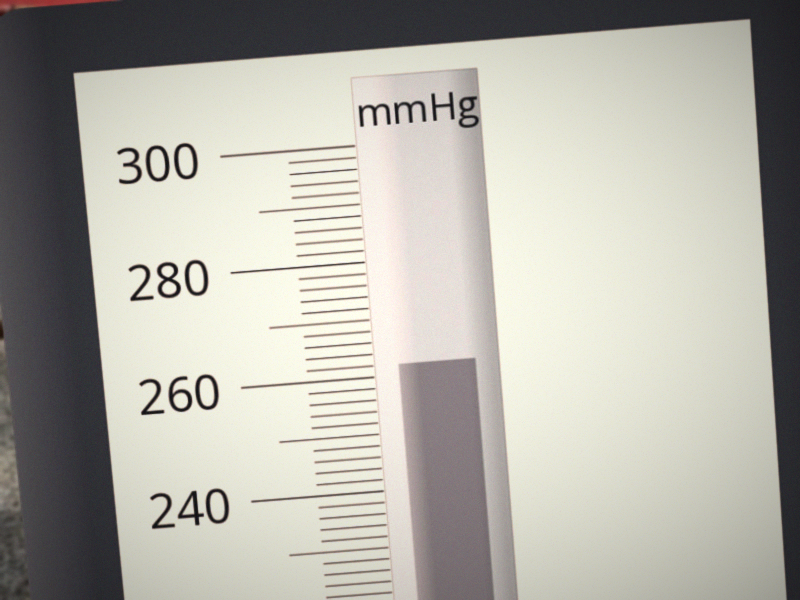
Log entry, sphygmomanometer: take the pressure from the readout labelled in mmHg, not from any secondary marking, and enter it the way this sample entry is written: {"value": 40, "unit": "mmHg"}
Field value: {"value": 262, "unit": "mmHg"}
